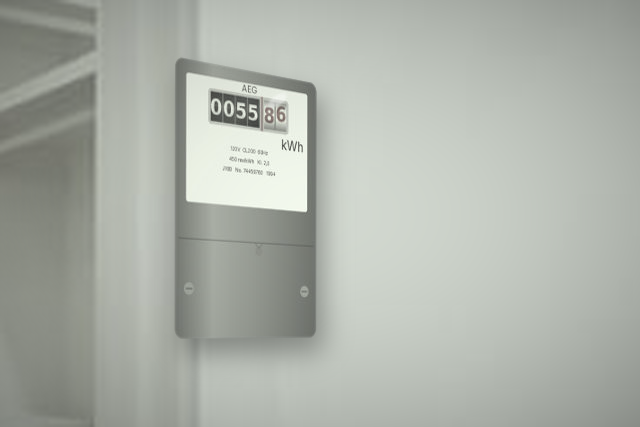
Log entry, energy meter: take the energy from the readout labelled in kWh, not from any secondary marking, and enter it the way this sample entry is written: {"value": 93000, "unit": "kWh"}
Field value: {"value": 55.86, "unit": "kWh"}
